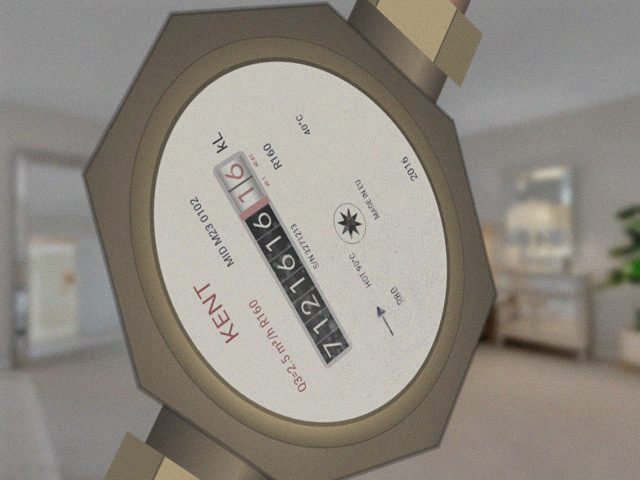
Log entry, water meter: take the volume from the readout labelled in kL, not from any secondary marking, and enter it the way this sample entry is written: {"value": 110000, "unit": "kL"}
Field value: {"value": 7121616.16, "unit": "kL"}
